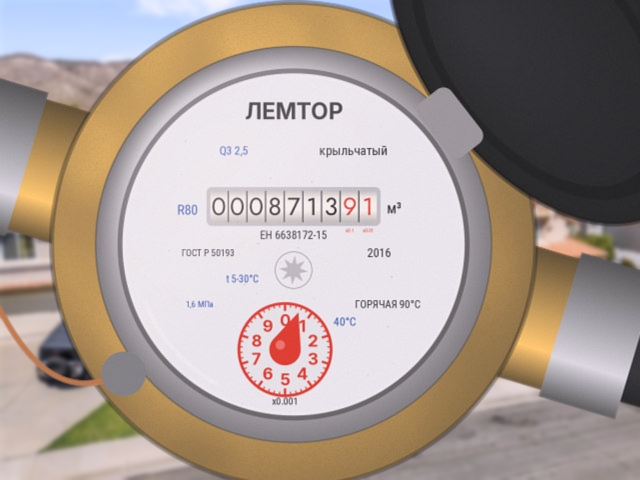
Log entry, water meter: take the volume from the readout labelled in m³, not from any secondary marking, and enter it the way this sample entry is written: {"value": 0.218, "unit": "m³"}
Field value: {"value": 8713.910, "unit": "m³"}
